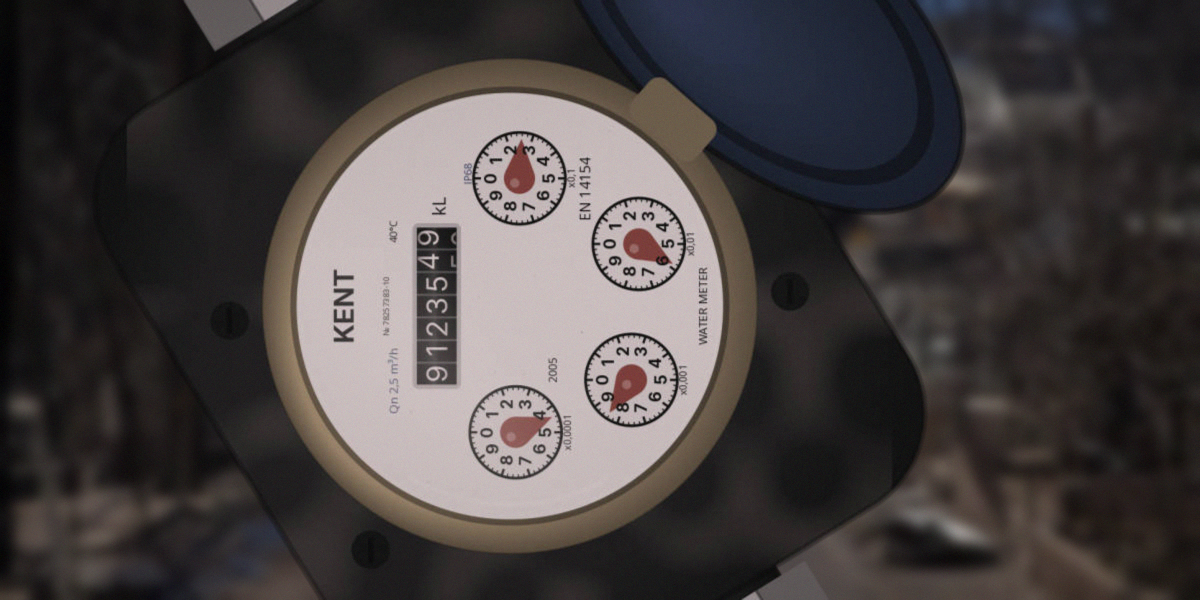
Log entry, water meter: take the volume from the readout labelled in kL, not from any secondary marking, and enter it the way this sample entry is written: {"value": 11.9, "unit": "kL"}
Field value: {"value": 9123549.2584, "unit": "kL"}
